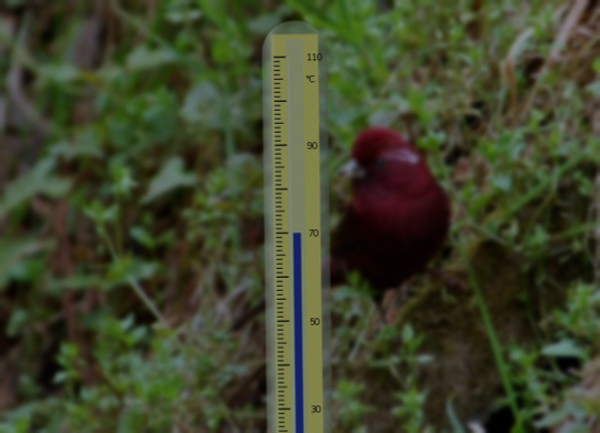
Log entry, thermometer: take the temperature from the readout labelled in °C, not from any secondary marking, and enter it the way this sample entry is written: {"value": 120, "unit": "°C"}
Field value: {"value": 70, "unit": "°C"}
